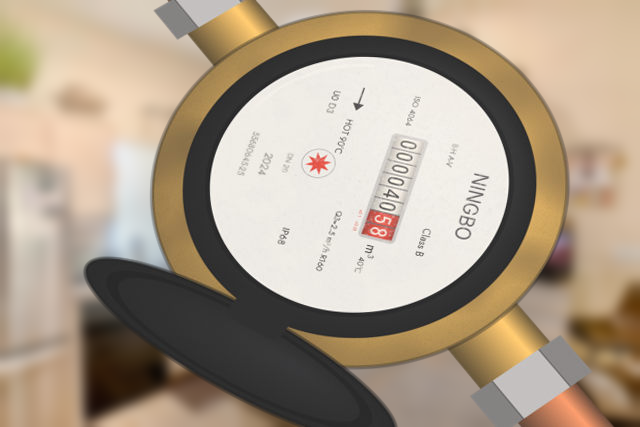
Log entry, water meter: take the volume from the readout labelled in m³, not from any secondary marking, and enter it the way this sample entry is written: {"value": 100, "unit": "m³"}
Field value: {"value": 40.58, "unit": "m³"}
